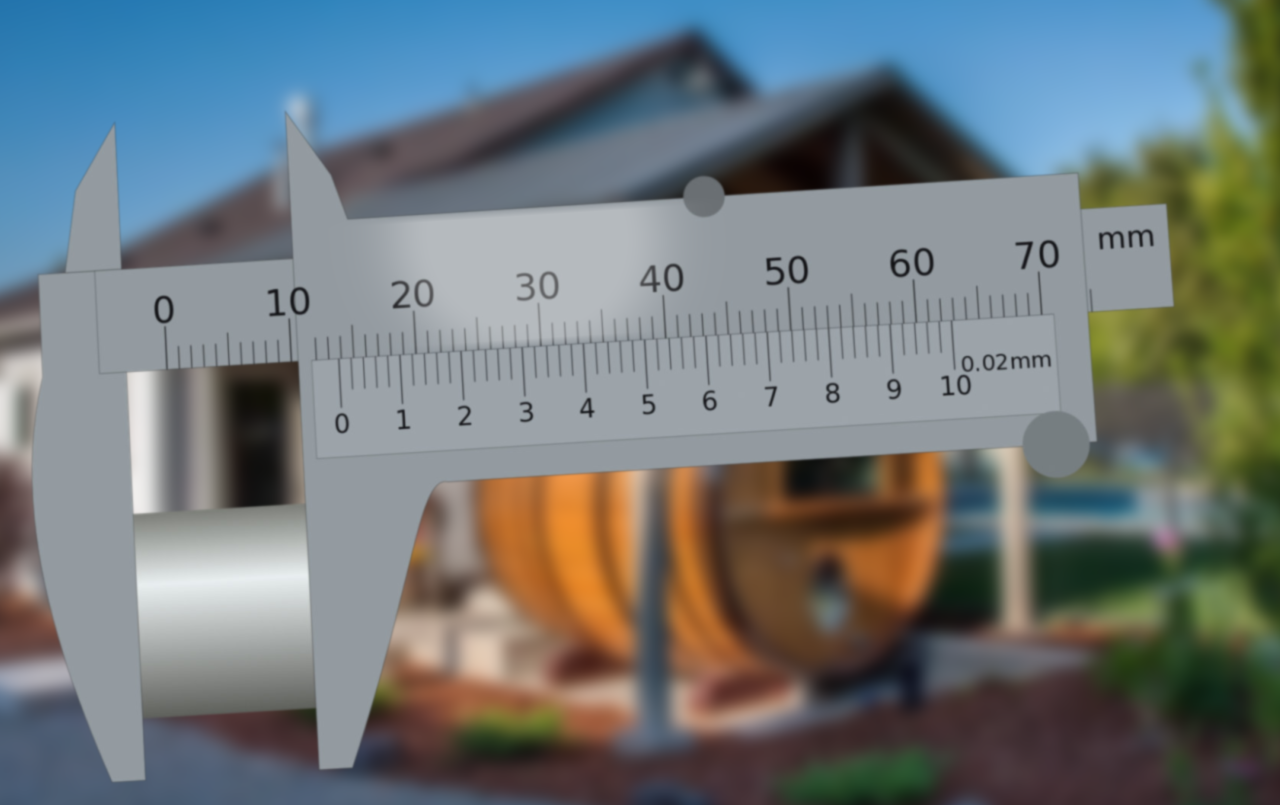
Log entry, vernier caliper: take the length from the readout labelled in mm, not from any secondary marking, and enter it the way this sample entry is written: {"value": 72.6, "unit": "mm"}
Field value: {"value": 13.8, "unit": "mm"}
